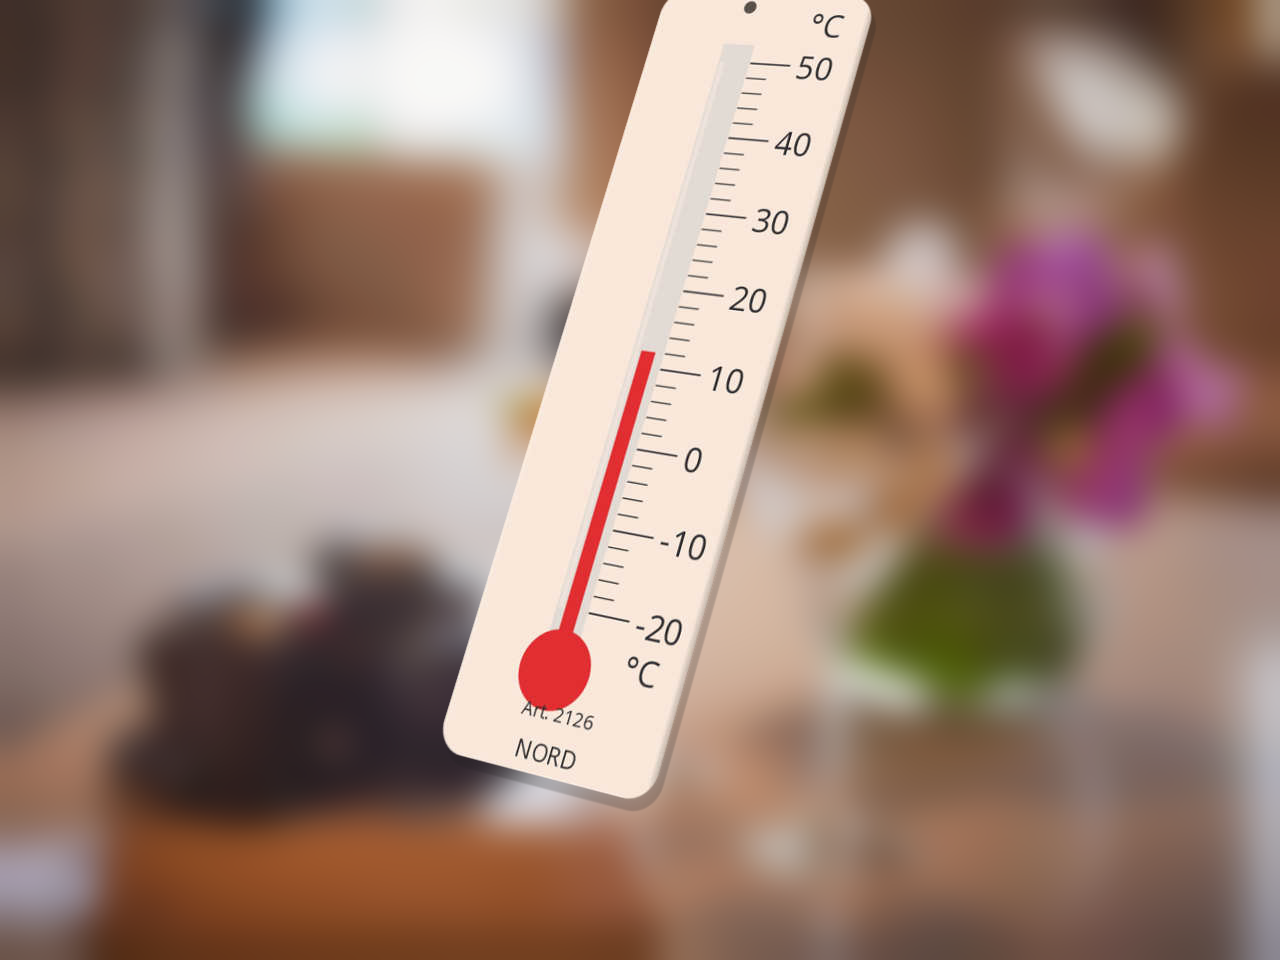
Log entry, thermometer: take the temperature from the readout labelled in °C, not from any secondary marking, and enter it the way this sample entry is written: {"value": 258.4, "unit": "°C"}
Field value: {"value": 12, "unit": "°C"}
